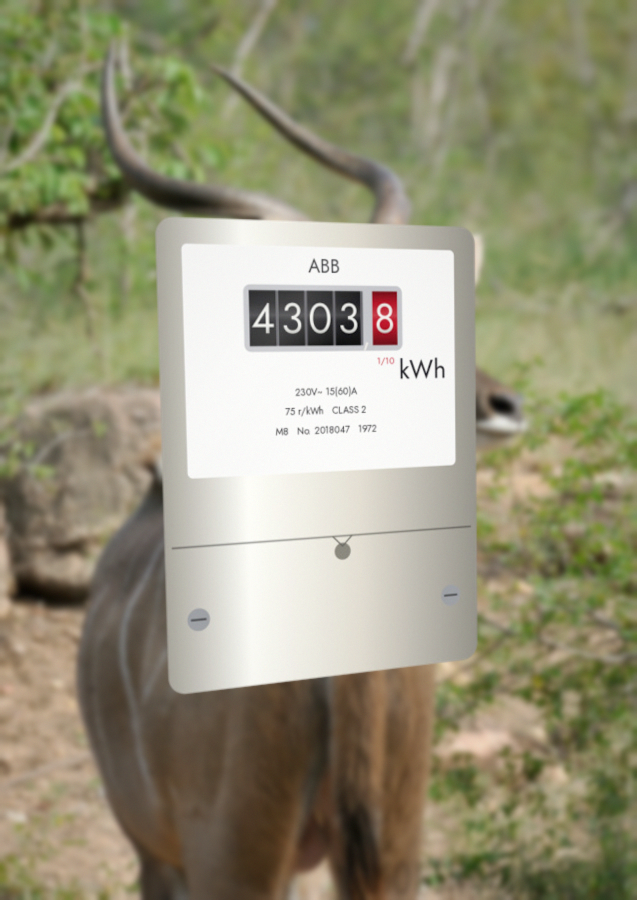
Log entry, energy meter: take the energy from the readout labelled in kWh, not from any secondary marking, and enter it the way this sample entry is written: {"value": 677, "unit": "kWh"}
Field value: {"value": 4303.8, "unit": "kWh"}
